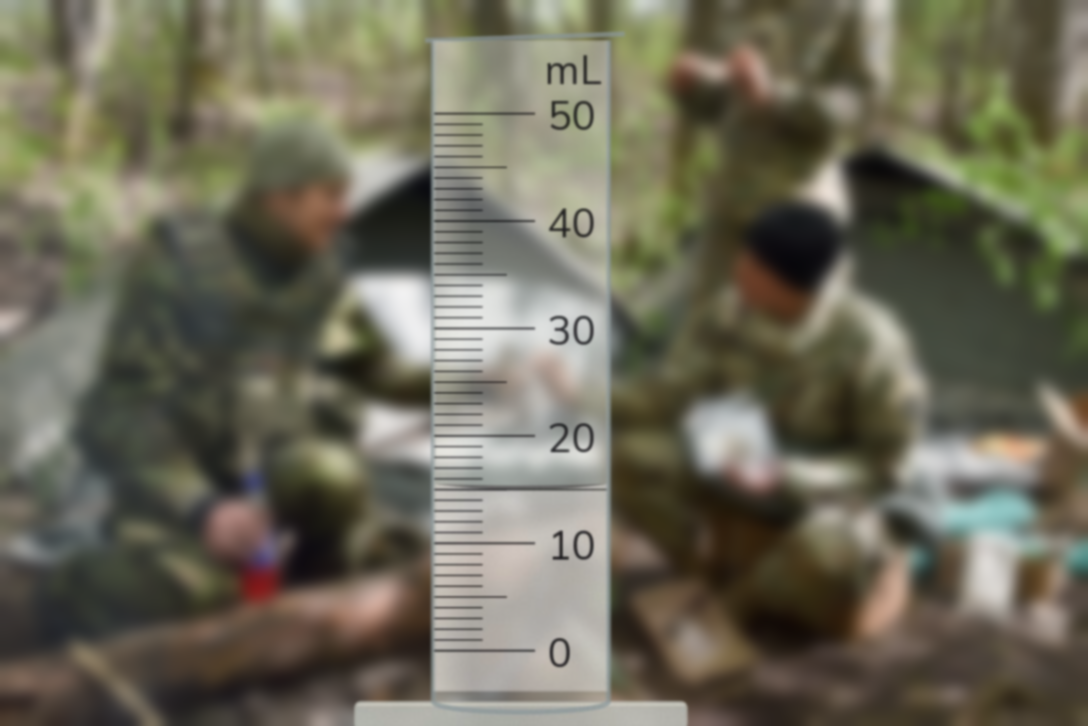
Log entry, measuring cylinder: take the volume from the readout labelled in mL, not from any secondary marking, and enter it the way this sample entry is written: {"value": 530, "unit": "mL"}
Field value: {"value": 15, "unit": "mL"}
